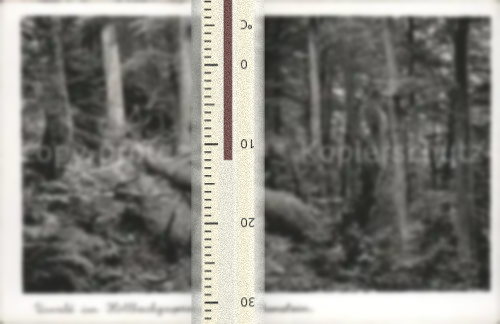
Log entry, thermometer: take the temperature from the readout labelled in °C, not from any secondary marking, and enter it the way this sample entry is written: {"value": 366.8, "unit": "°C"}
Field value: {"value": 12, "unit": "°C"}
